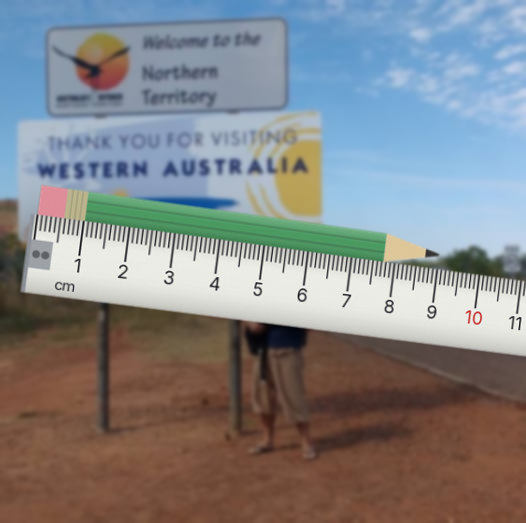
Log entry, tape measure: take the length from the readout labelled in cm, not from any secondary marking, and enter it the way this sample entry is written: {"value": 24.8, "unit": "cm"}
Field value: {"value": 9, "unit": "cm"}
